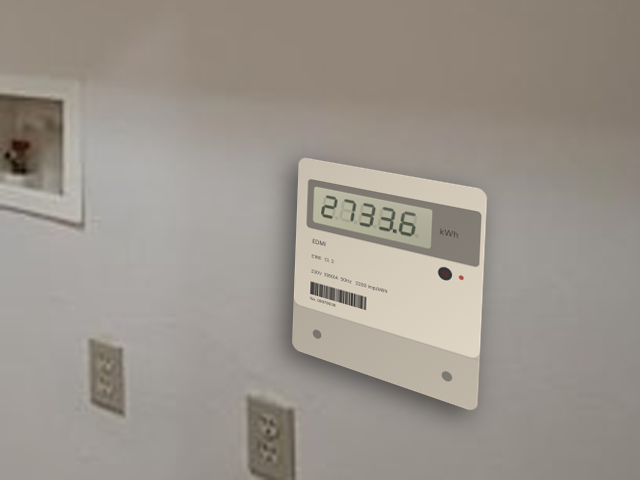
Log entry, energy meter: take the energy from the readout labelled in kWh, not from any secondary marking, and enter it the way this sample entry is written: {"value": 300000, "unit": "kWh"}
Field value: {"value": 2733.6, "unit": "kWh"}
